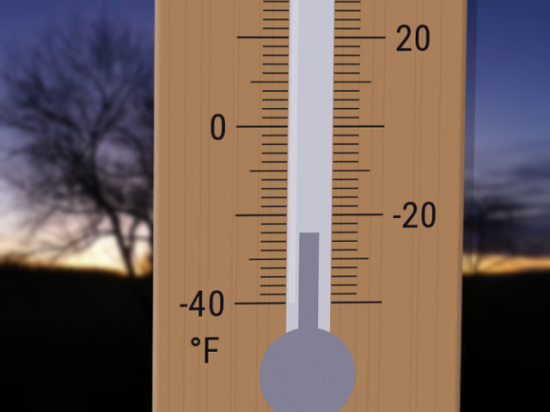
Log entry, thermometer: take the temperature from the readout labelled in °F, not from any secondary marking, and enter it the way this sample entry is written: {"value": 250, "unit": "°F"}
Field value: {"value": -24, "unit": "°F"}
